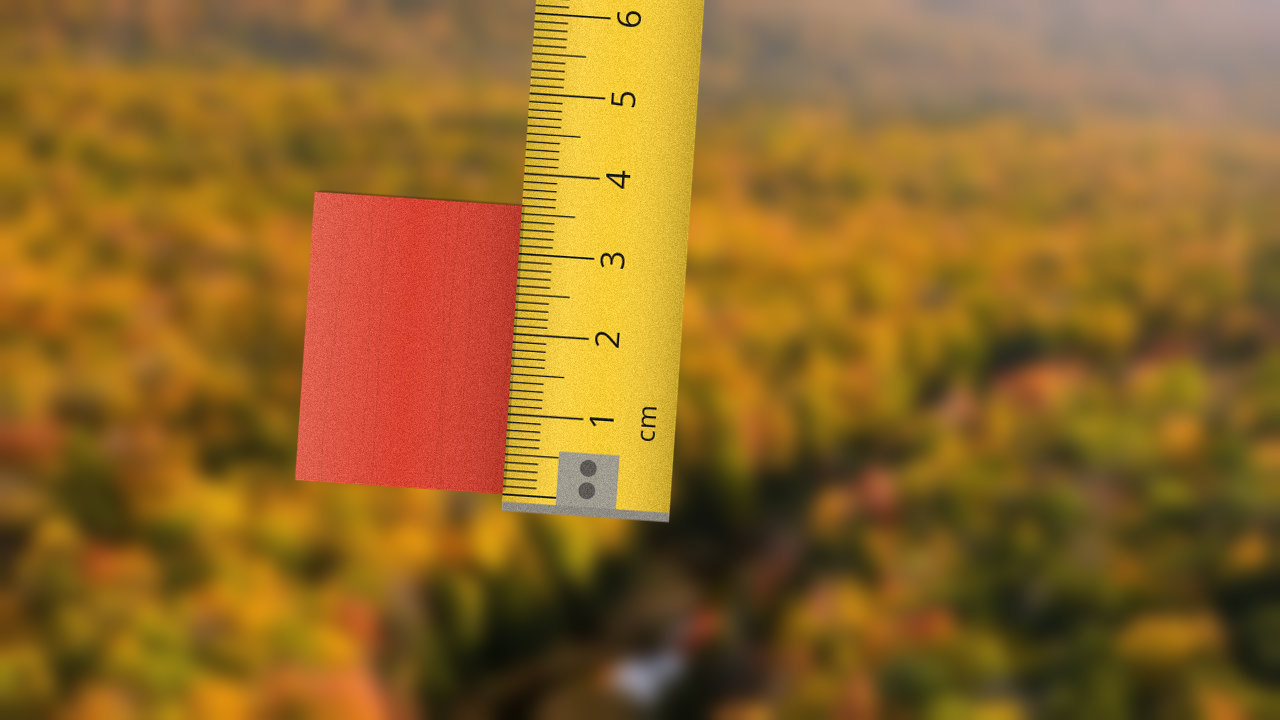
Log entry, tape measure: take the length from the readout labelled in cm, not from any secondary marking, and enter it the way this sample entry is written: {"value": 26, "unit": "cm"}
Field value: {"value": 3.6, "unit": "cm"}
